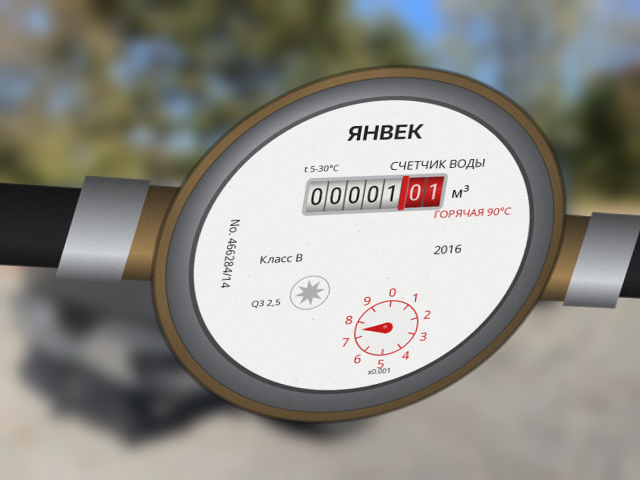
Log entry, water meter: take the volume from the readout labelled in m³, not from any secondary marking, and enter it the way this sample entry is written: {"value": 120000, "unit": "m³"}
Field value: {"value": 1.017, "unit": "m³"}
